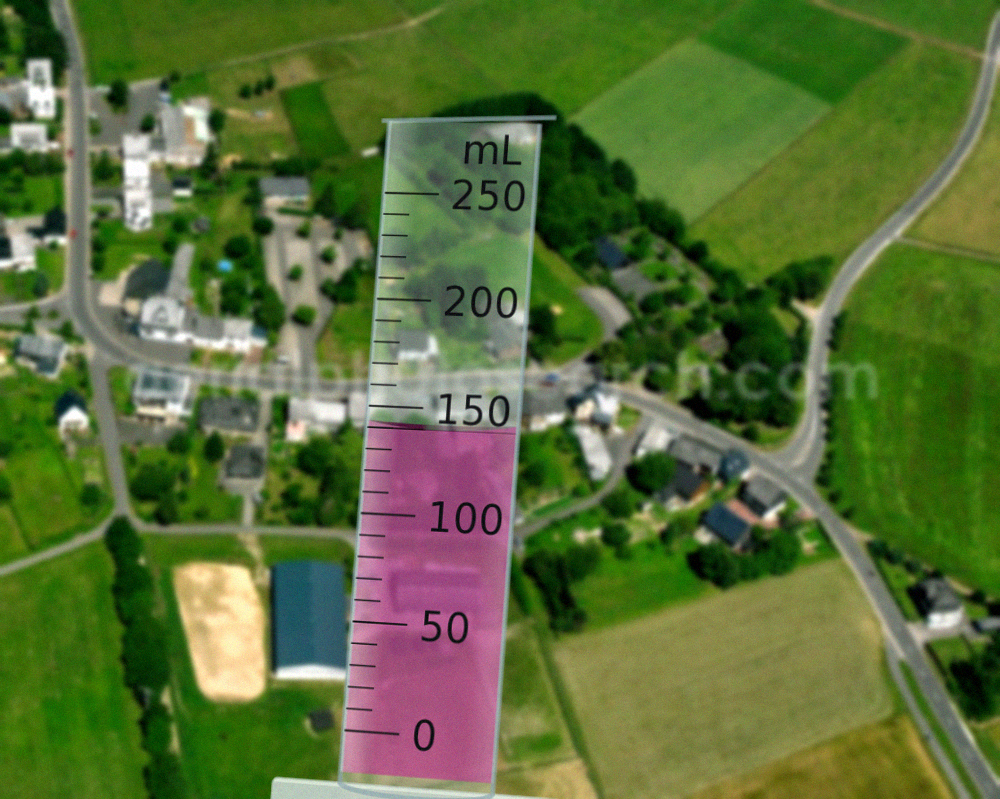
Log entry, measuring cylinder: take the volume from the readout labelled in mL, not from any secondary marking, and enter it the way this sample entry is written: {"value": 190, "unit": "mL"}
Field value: {"value": 140, "unit": "mL"}
